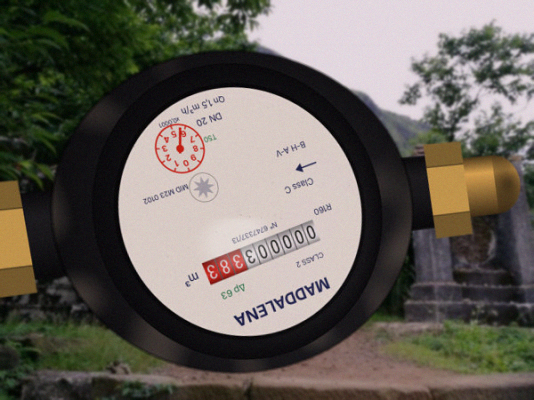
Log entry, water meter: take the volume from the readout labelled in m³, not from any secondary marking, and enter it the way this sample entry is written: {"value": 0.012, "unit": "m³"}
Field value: {"value": 3.3835, "unit": "m³"}
